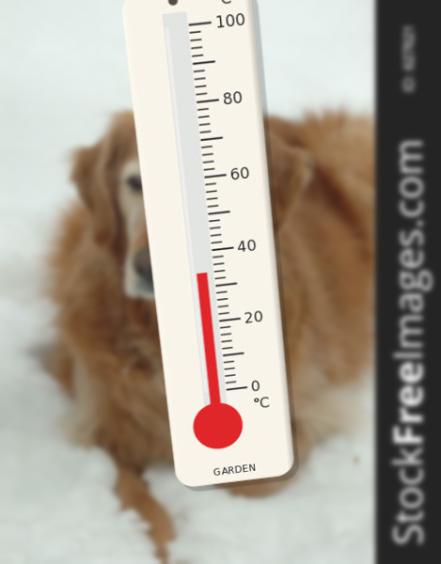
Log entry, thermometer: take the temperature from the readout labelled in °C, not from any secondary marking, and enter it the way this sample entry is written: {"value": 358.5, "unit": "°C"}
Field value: {"value": 34, "unit": "°C"}
